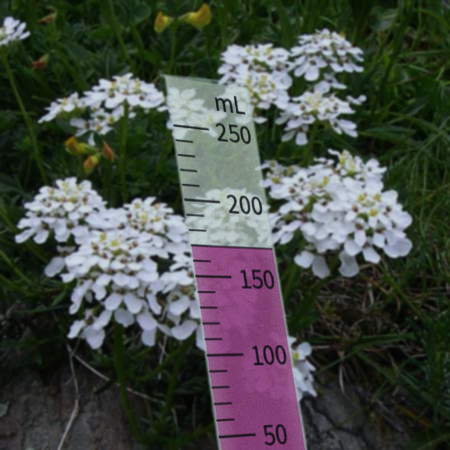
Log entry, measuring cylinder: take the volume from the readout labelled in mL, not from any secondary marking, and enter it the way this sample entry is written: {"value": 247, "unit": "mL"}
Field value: {"value": 170, "unit": "mL"}
